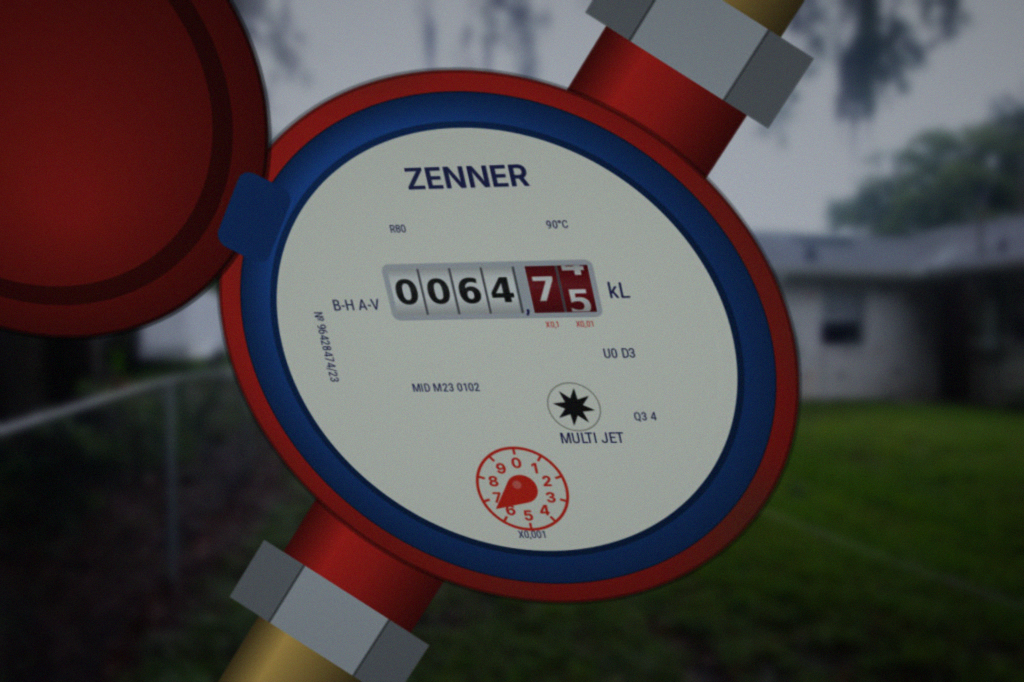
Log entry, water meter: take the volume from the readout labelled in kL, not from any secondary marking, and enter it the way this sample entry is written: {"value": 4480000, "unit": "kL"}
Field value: {"value": 64.746, "unit": "kL"}
